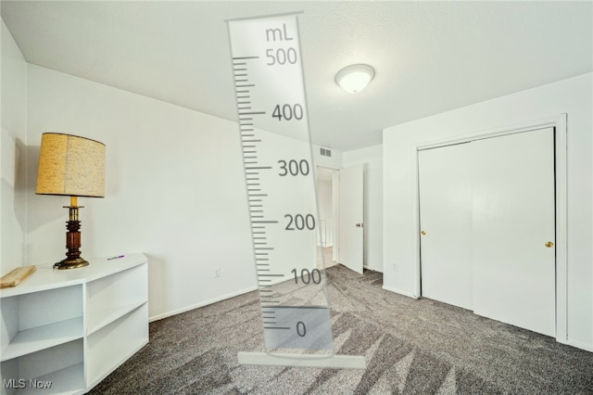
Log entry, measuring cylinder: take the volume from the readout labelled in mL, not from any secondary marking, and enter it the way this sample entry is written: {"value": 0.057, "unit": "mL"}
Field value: {"value": 40, "unit": "mL"}
